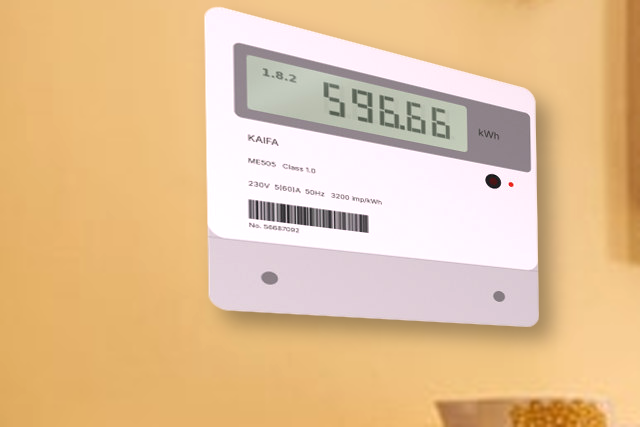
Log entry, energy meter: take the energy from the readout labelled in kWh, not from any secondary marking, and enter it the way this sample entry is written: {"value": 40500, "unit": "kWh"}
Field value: {"value": 596.66, "unit": "kWh"}
